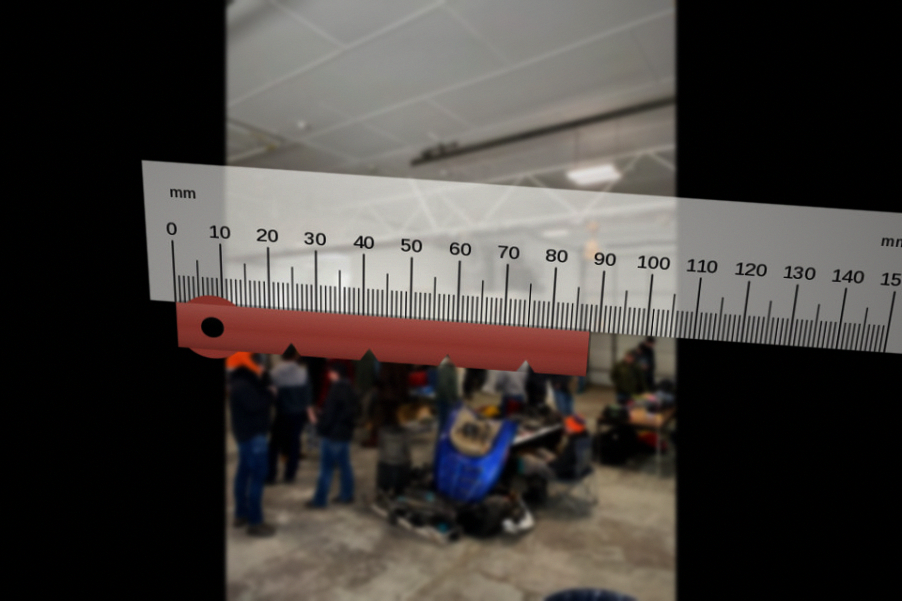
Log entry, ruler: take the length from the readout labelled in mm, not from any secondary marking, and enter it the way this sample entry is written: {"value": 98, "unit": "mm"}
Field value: {"value": 88, "unit": "mm"}
